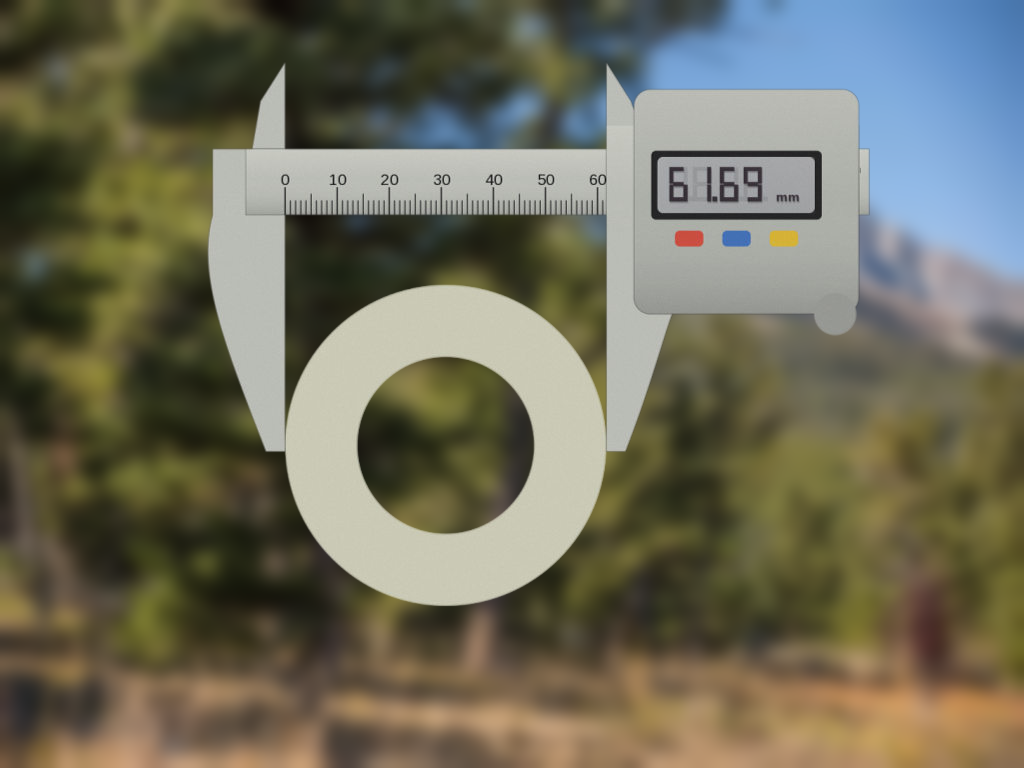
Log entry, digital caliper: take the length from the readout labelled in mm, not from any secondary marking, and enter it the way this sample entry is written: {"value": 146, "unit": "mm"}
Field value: {"value": 61.69, "unit": "mm"}
